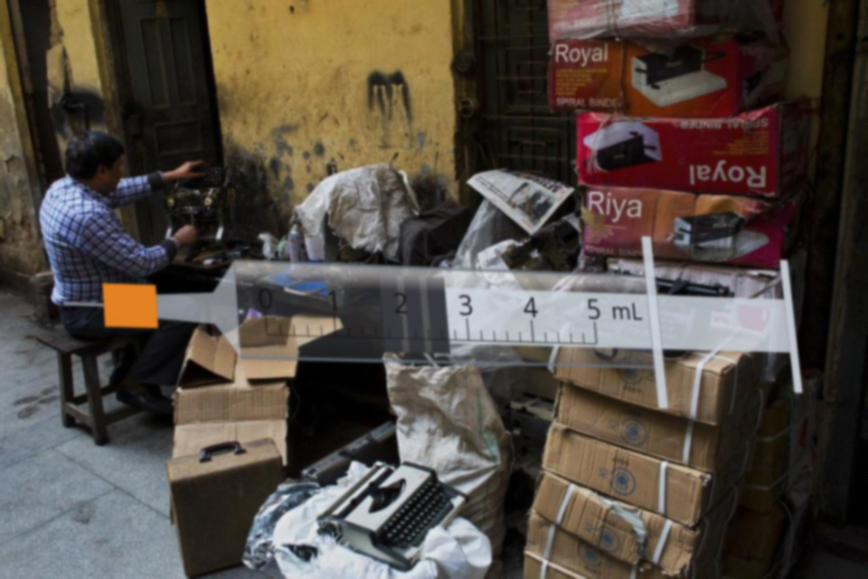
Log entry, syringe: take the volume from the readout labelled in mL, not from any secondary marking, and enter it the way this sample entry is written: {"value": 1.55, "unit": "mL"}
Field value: {"value": 1.7, "unit": "mL"}
